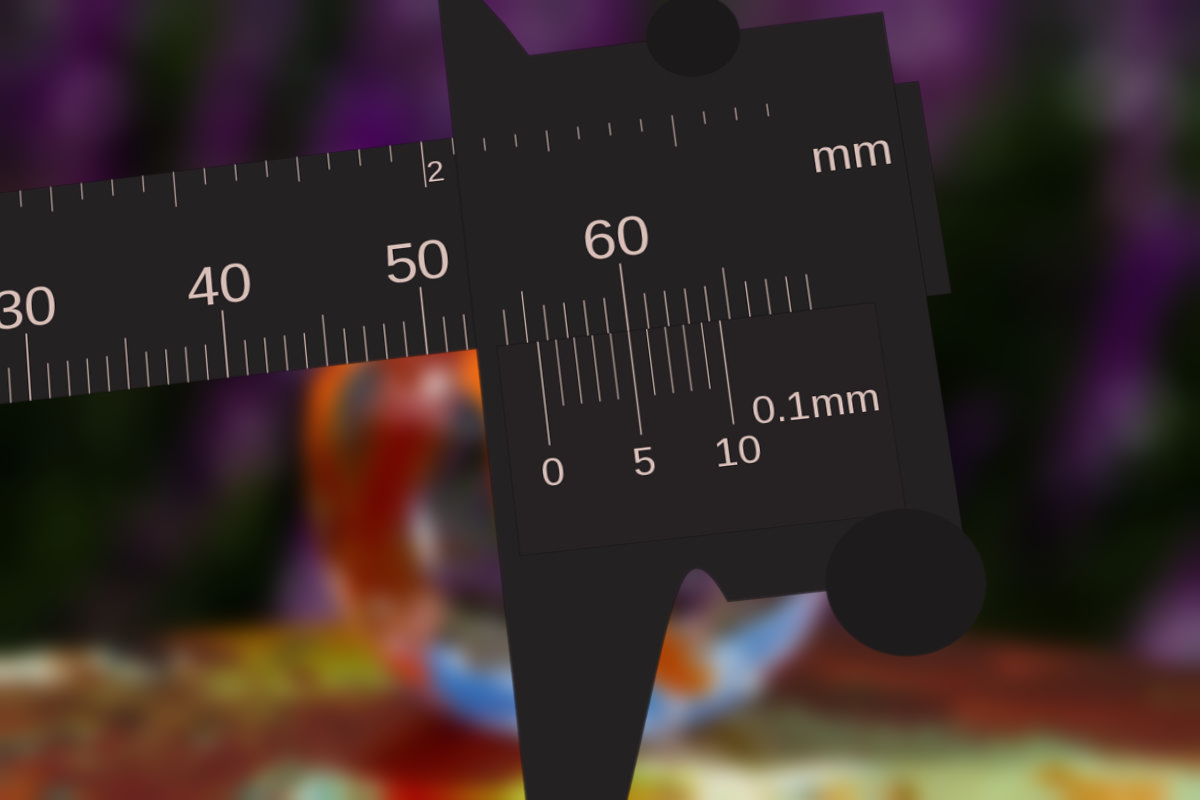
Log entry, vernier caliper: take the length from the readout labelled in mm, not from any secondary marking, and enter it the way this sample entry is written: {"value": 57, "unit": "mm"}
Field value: {"value": 55.5, "unit": "mm"}
